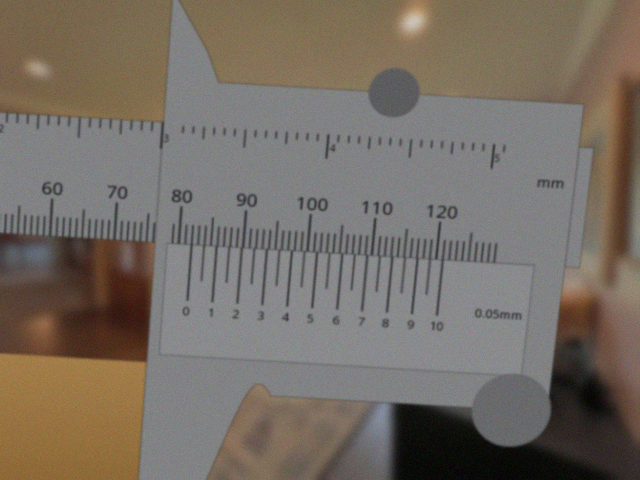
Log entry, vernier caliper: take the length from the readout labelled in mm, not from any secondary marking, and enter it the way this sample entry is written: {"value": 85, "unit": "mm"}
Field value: {"value": 82.0, "unit": "mm"}
